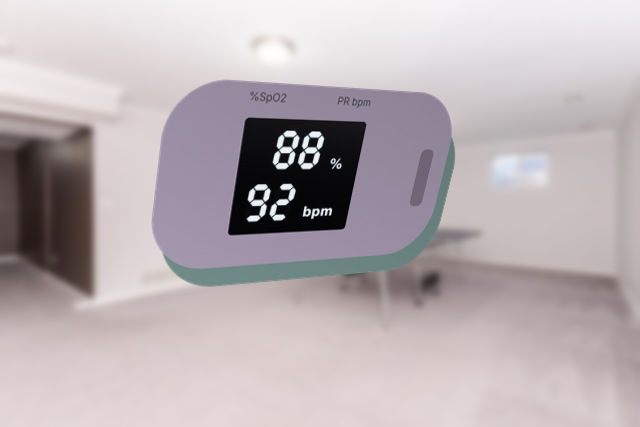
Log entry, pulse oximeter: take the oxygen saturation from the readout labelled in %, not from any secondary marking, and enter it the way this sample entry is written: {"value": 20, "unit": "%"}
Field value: {"value": 88, "unit": "%"}
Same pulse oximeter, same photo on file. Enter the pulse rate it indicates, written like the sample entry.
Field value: {"value": 92, "unit": "bpm"}
